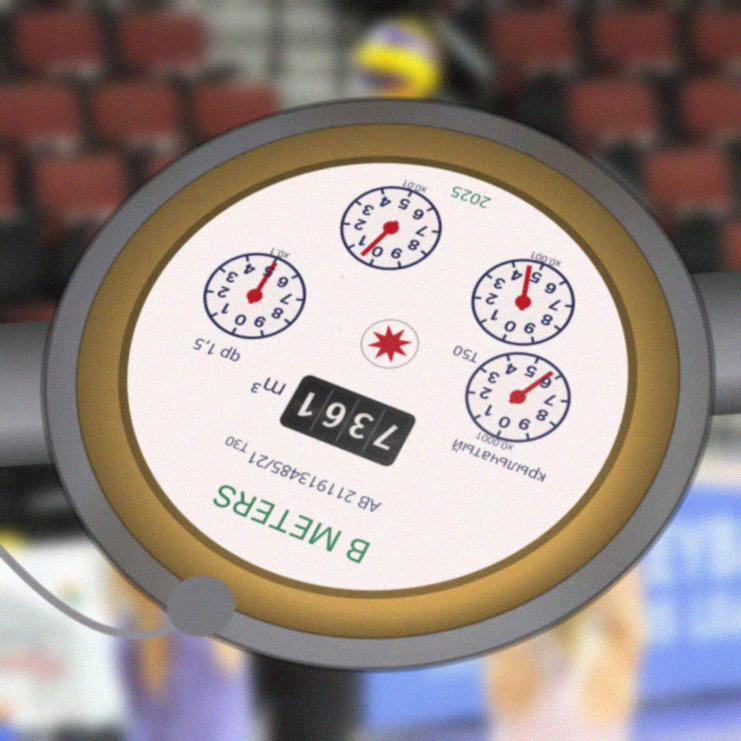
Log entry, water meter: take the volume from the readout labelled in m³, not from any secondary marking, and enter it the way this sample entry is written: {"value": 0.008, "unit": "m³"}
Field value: {"value": 7361.5045, "unit": "m³"}
